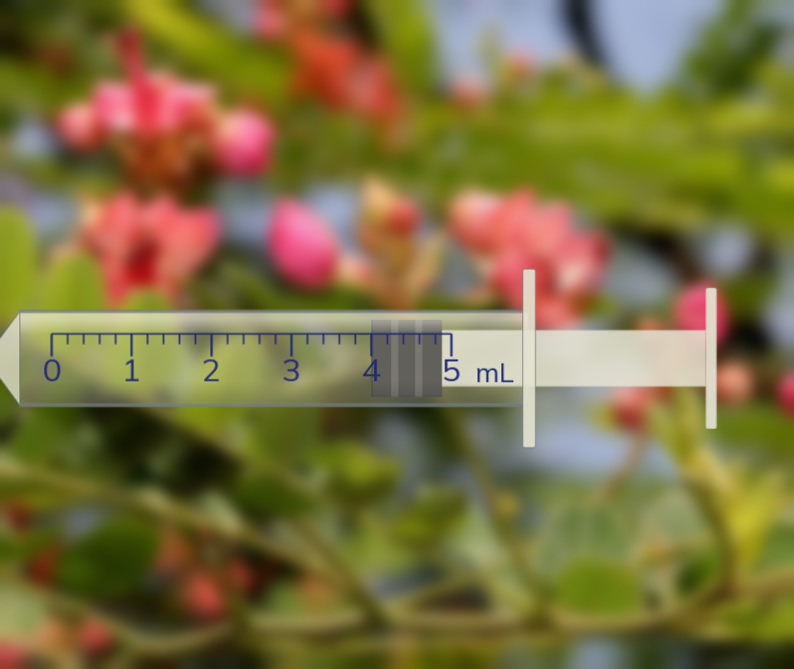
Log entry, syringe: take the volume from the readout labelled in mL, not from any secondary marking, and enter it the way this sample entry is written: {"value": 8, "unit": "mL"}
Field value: {"value": 4, "unit": "mL"}
